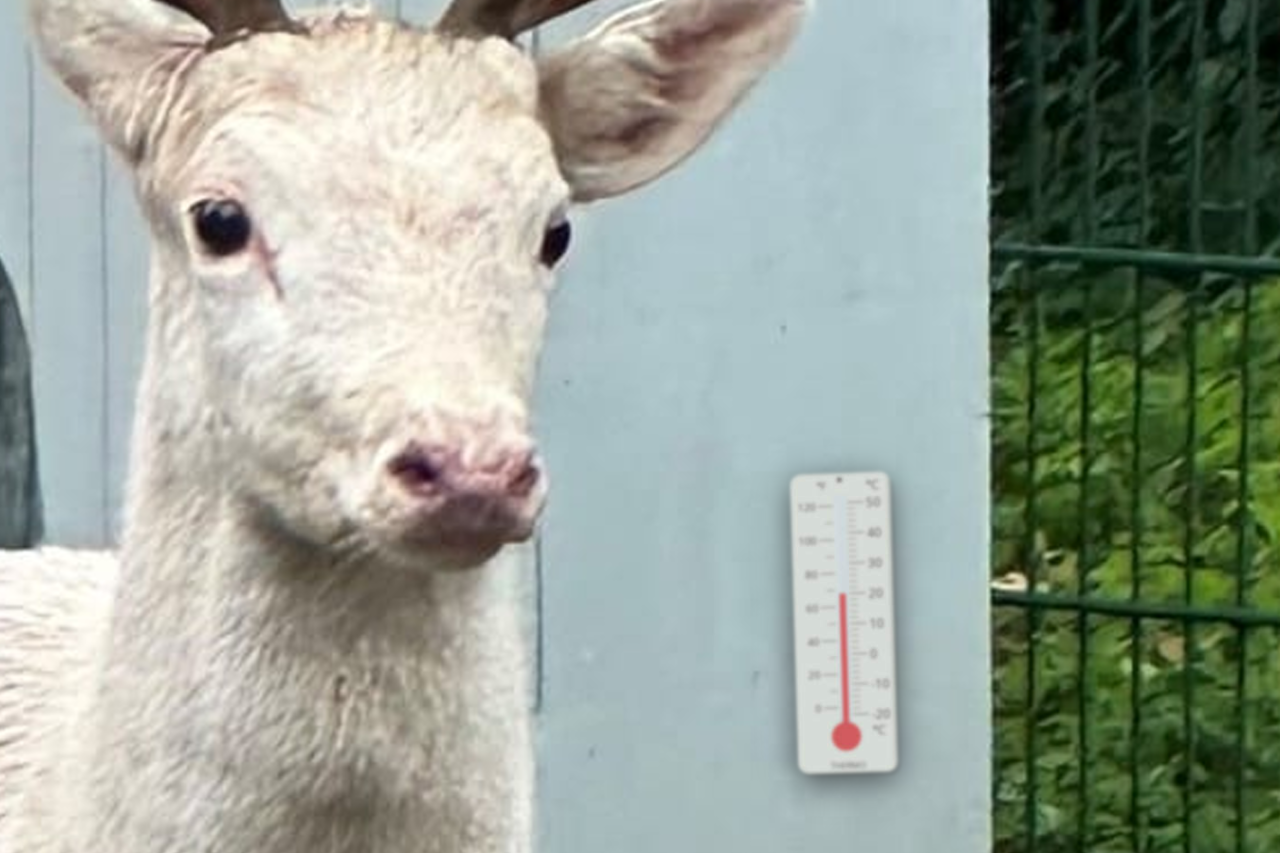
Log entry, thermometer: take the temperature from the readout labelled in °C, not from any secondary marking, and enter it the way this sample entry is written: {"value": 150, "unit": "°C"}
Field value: {"value": 20, "unit": "°C"}
